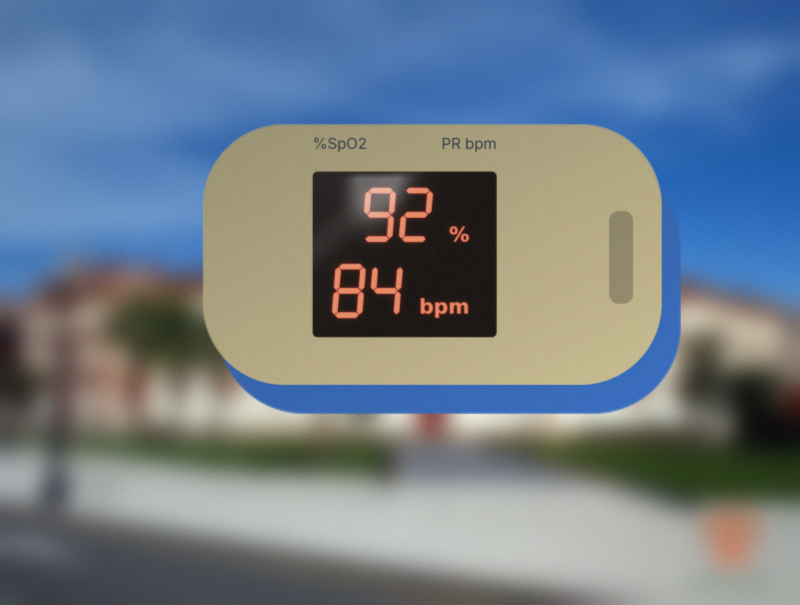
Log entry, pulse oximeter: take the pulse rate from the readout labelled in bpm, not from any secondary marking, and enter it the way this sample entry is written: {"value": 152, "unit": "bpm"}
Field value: {"value": 84, "unit": "bpm"}
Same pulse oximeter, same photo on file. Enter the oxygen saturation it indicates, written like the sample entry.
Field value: {"value": 92, "unit": "%"}
